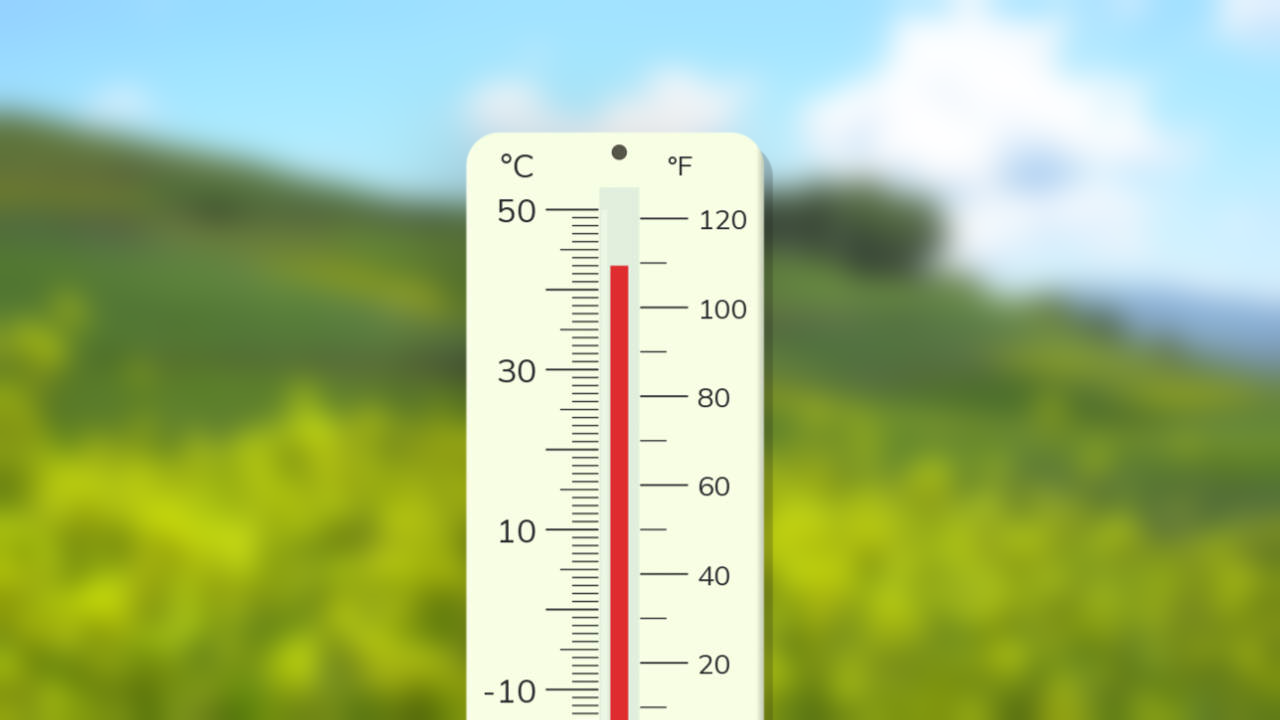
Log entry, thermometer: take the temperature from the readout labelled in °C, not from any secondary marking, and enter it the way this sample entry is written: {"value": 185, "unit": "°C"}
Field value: {"value": 43, "unit": "°C"}
